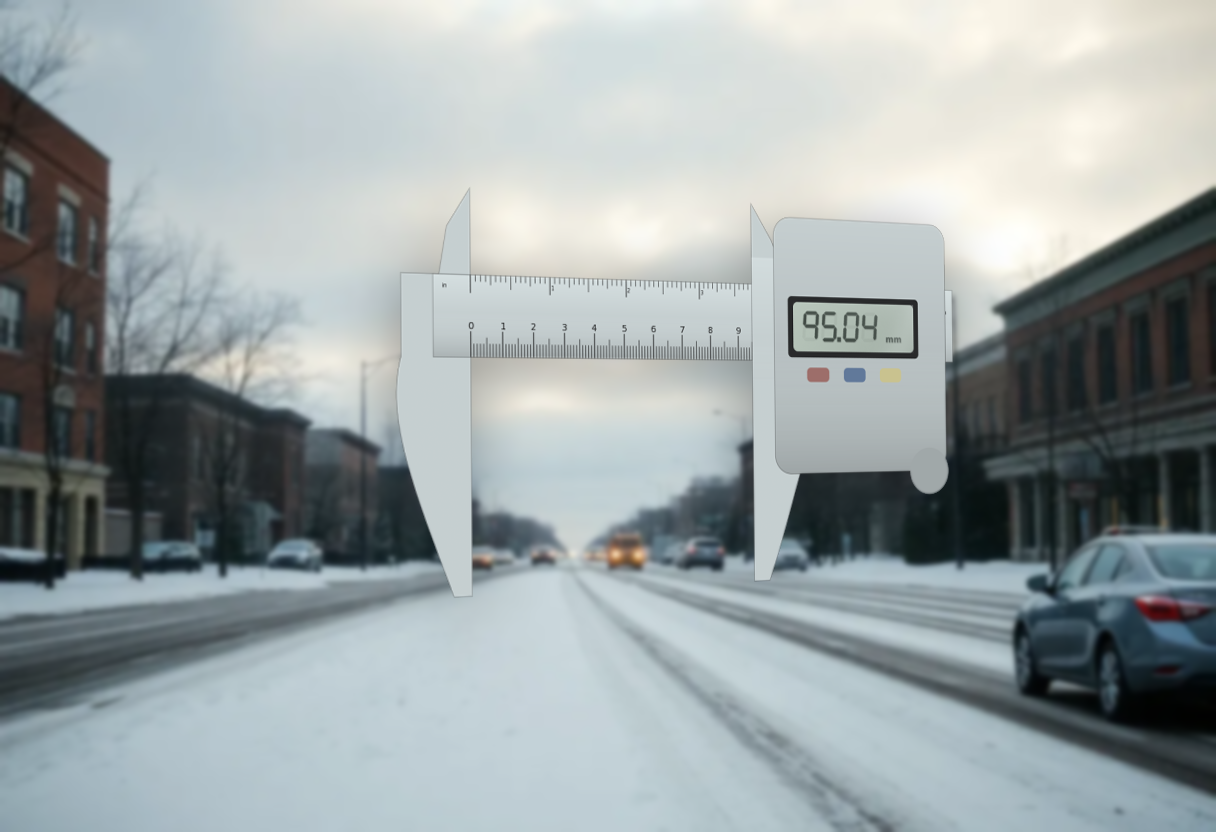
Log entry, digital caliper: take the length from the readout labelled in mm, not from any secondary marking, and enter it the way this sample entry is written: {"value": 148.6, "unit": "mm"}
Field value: {"value": 95.04, "unit": "mm"}
